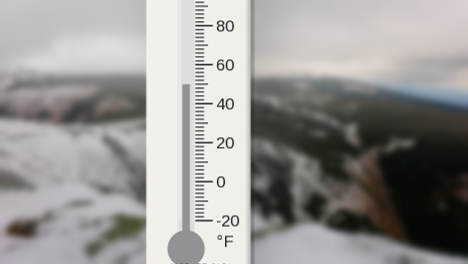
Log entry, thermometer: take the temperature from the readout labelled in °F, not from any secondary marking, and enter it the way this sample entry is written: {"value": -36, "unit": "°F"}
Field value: {"value": 50, "unit": "°F"}
